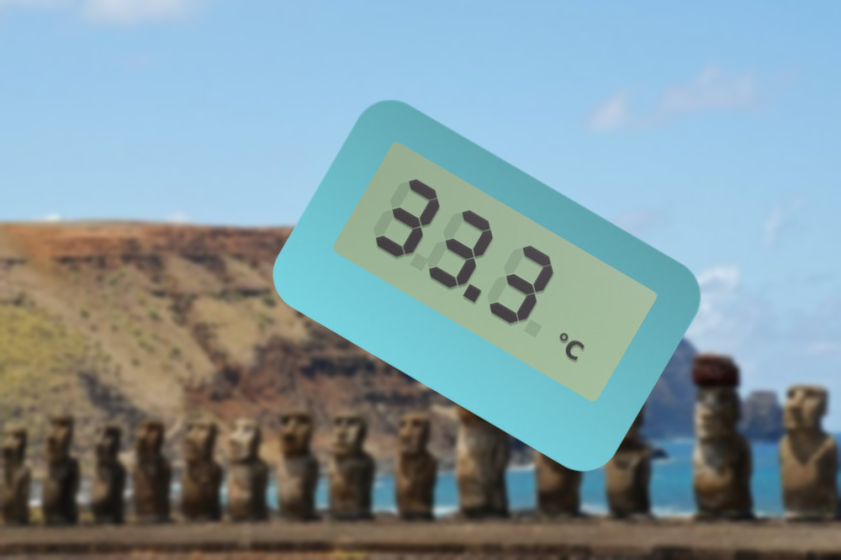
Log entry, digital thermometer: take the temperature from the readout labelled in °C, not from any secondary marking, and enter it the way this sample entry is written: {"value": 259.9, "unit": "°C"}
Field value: {"value": 33.3, "unit": "°C"}
